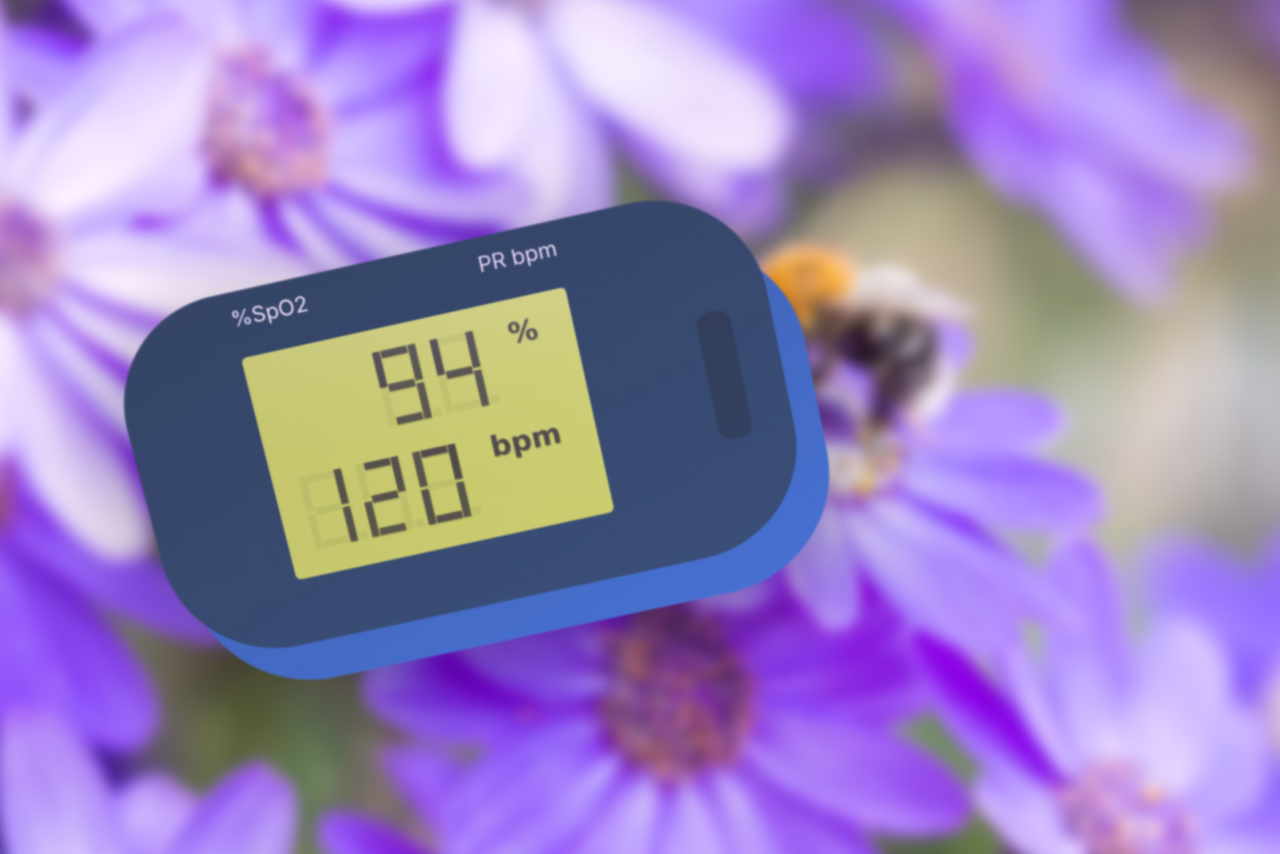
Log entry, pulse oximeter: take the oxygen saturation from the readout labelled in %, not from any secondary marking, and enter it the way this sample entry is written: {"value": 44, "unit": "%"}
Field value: {"value": 94, "unit": "%"}
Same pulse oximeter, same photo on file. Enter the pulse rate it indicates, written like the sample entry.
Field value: {"value": 120, "unit": "bpm"}
